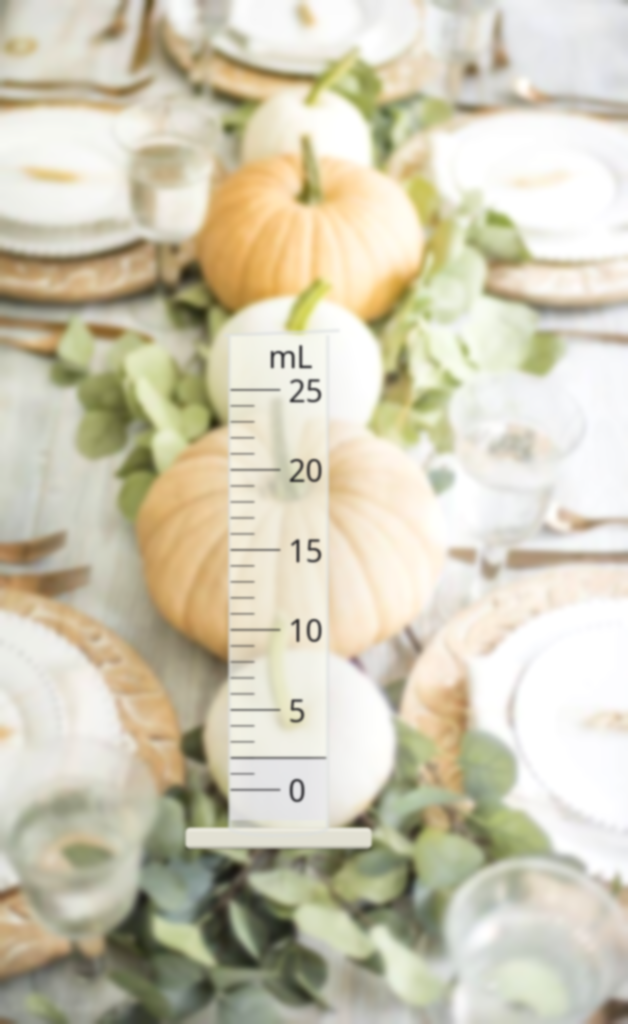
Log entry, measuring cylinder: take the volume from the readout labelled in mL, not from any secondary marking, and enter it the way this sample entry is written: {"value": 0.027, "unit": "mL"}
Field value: {"value": 2, "unit": "mL"}
